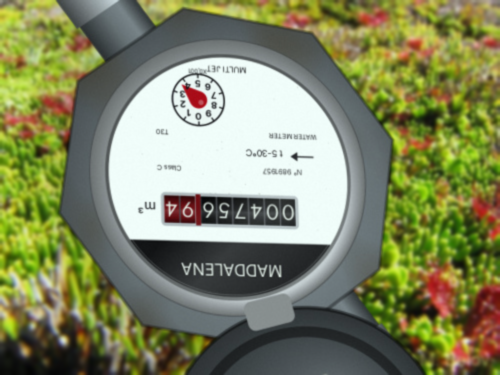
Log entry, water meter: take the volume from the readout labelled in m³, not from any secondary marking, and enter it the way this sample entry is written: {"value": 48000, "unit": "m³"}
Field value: {"value": 4756.943, "unit": "m³"}
